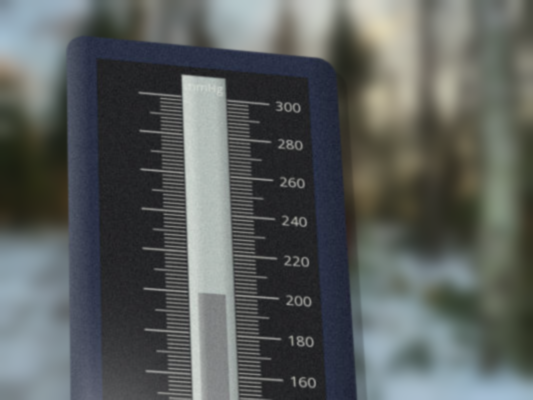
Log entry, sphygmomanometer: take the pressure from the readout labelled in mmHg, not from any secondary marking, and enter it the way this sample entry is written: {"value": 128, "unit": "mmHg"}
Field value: {"value": 200, "unit": "mmHg"}
